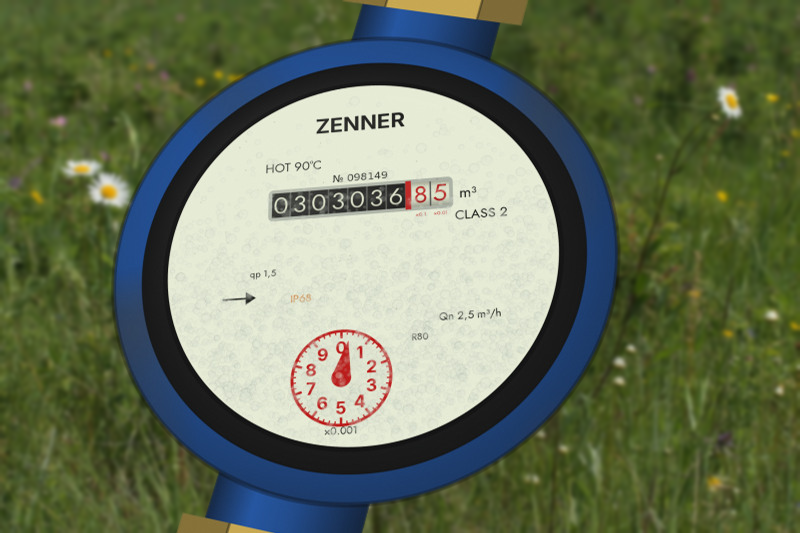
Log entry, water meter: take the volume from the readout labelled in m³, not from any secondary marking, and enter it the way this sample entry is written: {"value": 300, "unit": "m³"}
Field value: {"value": 303036.850, "unit": "m³"}
